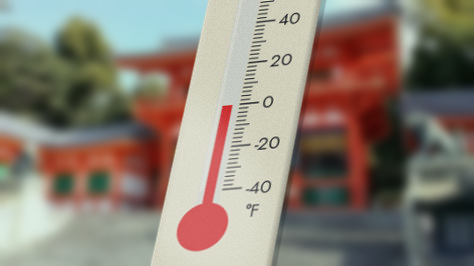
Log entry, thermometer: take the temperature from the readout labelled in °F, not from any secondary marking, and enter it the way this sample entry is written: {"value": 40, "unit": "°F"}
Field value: {"value": 0, "unit": "°F"}
